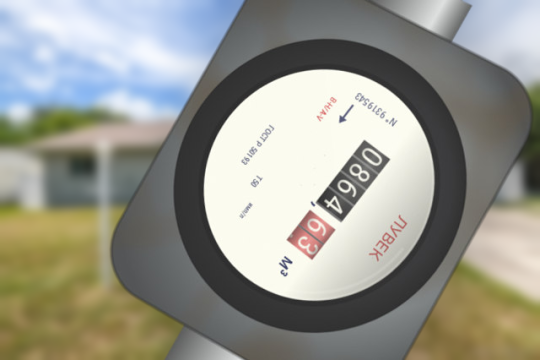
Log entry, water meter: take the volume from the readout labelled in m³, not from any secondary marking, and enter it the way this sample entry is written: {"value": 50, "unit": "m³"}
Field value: {"value": 864.63, "unit": "m³"}
